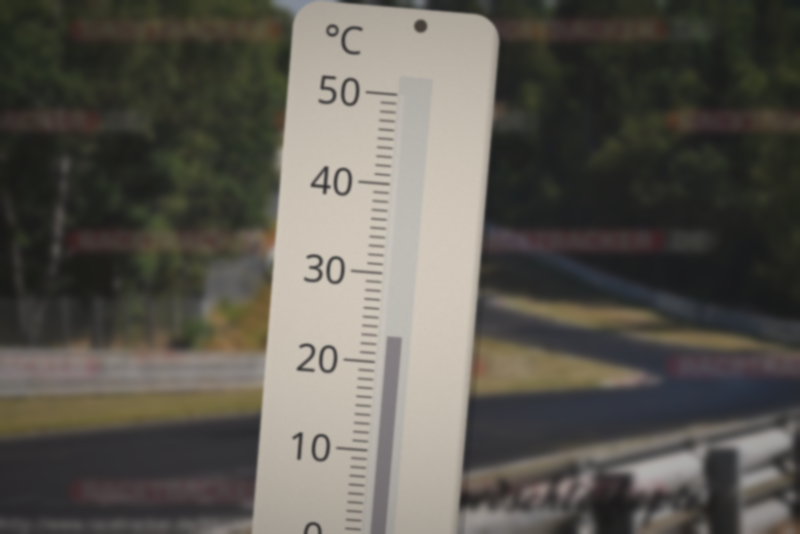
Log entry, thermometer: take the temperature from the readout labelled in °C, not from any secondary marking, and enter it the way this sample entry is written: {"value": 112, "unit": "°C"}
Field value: {"value": 23, "unit": "°C"}
